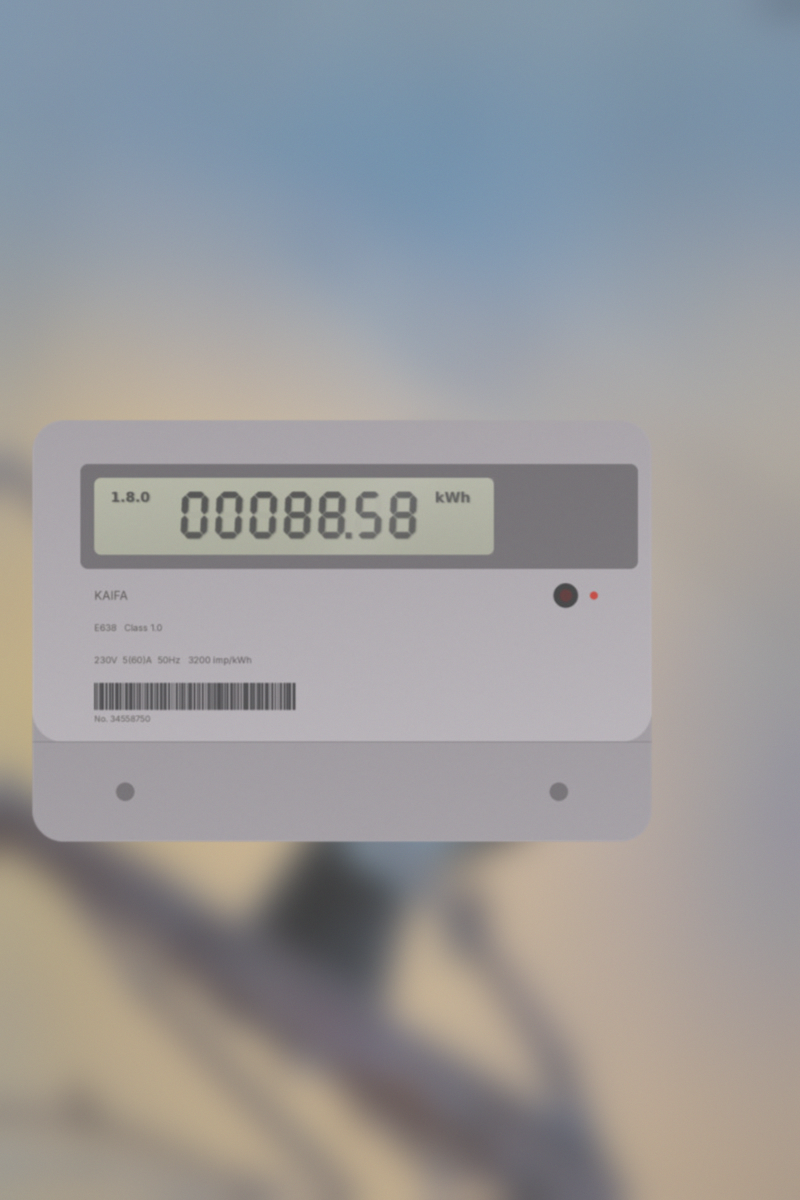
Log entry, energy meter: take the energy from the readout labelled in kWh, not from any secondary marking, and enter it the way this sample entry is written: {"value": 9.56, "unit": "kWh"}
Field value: {"value": 88.58, "unit": "kWh"}
